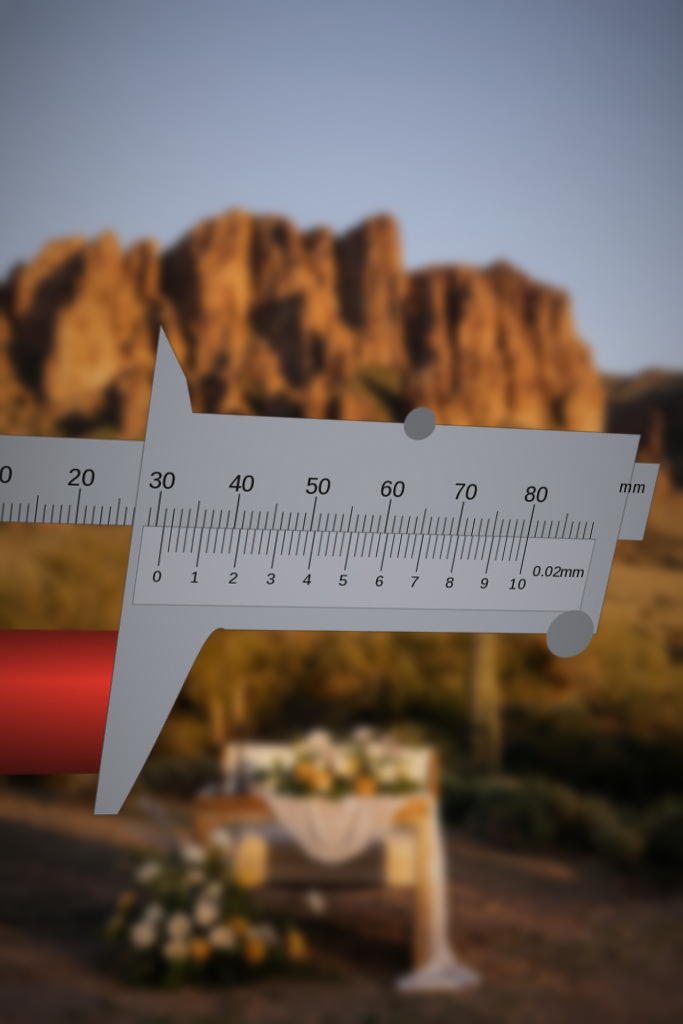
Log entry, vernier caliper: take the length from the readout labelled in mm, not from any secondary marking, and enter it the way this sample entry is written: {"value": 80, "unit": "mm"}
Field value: {"value": 31.0, "unit": "mm"}
